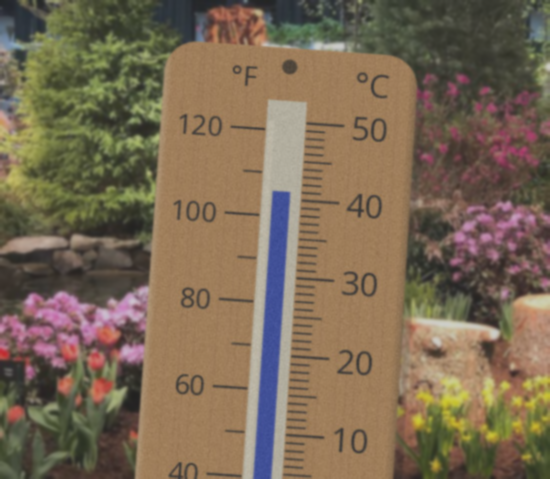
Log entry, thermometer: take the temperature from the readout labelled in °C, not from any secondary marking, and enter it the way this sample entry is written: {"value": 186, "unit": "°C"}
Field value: {"value": 41, "unit": "°C"}
